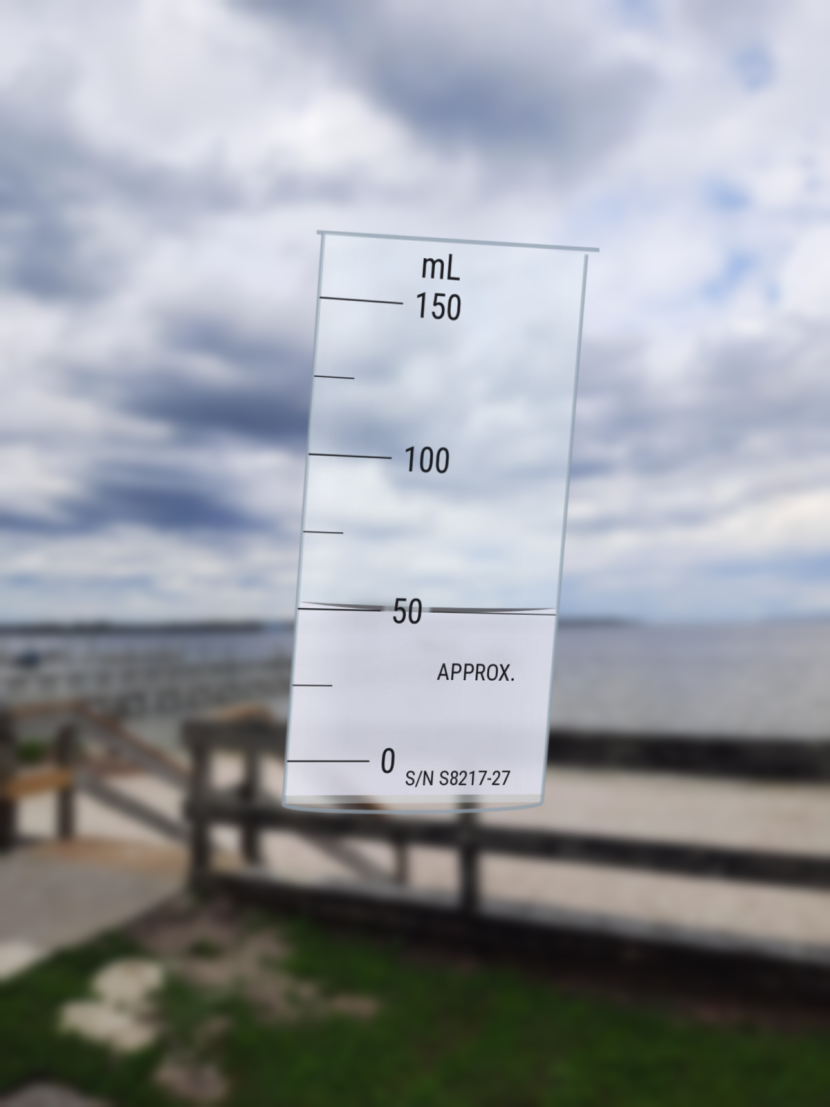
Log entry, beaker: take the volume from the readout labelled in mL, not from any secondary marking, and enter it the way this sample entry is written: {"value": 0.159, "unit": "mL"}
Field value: {"value": 50, "unit": "mL"}
